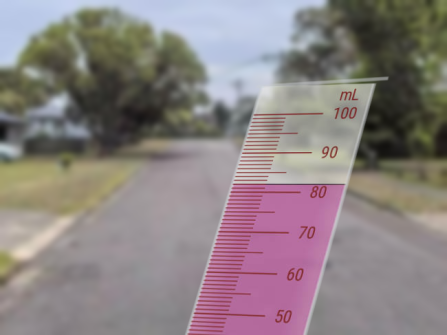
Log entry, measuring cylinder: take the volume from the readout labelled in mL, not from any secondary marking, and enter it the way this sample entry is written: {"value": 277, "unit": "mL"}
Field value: {"value": 82, "unit": "mL"}
